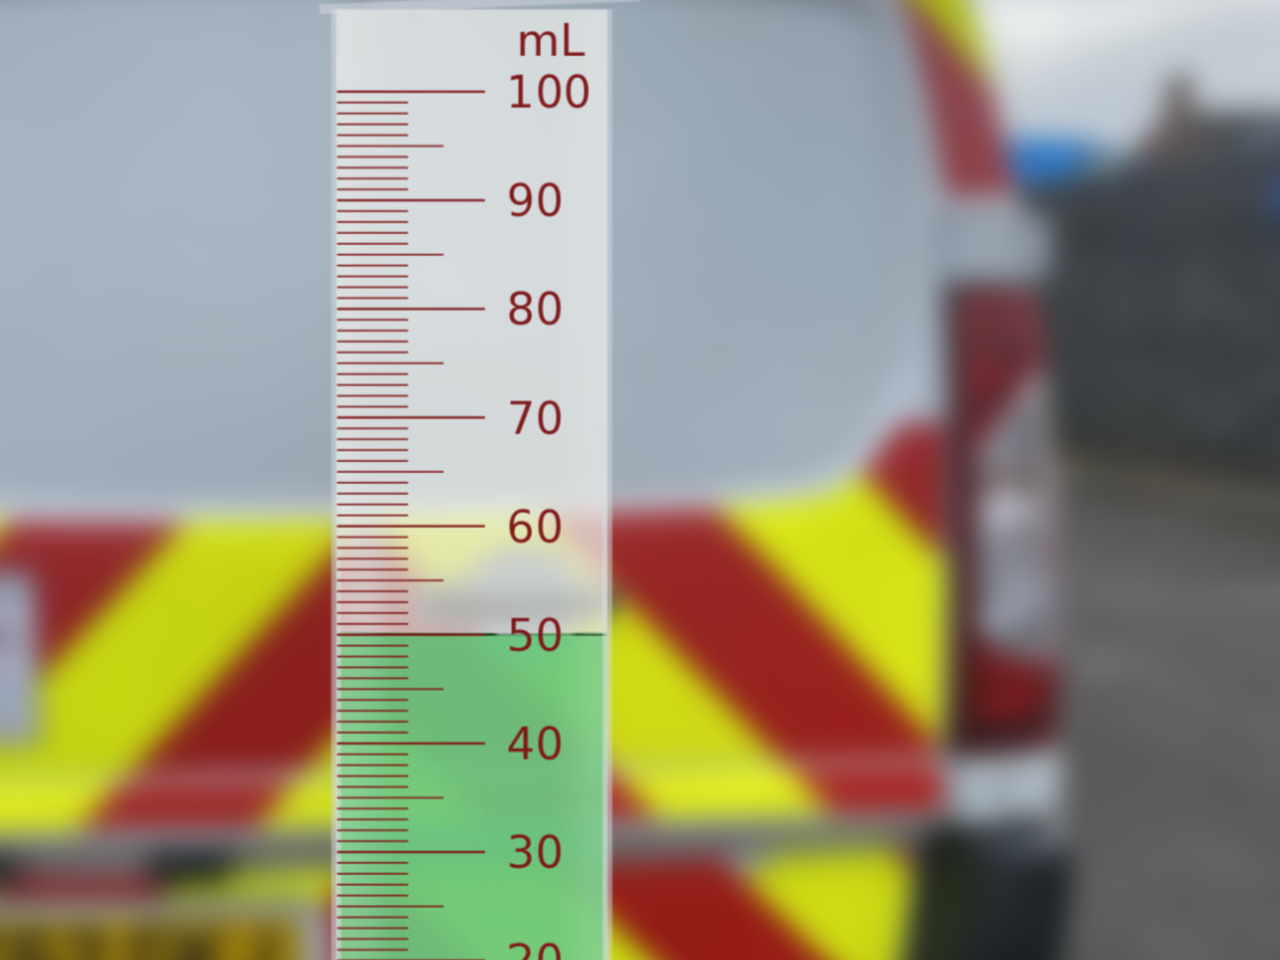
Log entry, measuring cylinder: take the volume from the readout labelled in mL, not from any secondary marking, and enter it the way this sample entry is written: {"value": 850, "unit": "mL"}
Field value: {"value": 50, "unit": "mL"}
